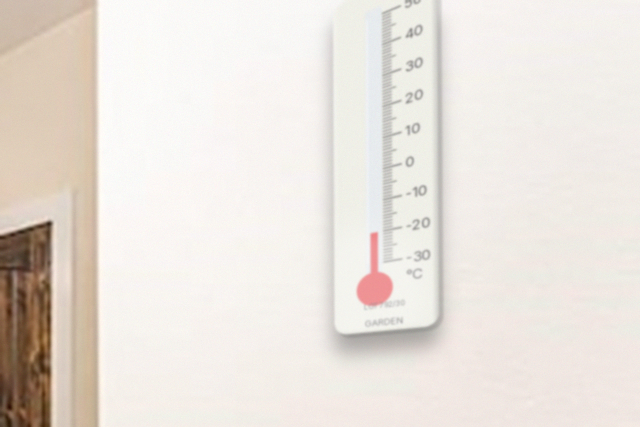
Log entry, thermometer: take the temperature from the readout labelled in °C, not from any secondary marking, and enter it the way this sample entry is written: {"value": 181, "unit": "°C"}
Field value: {"value": -20, "unit": "°C"}
